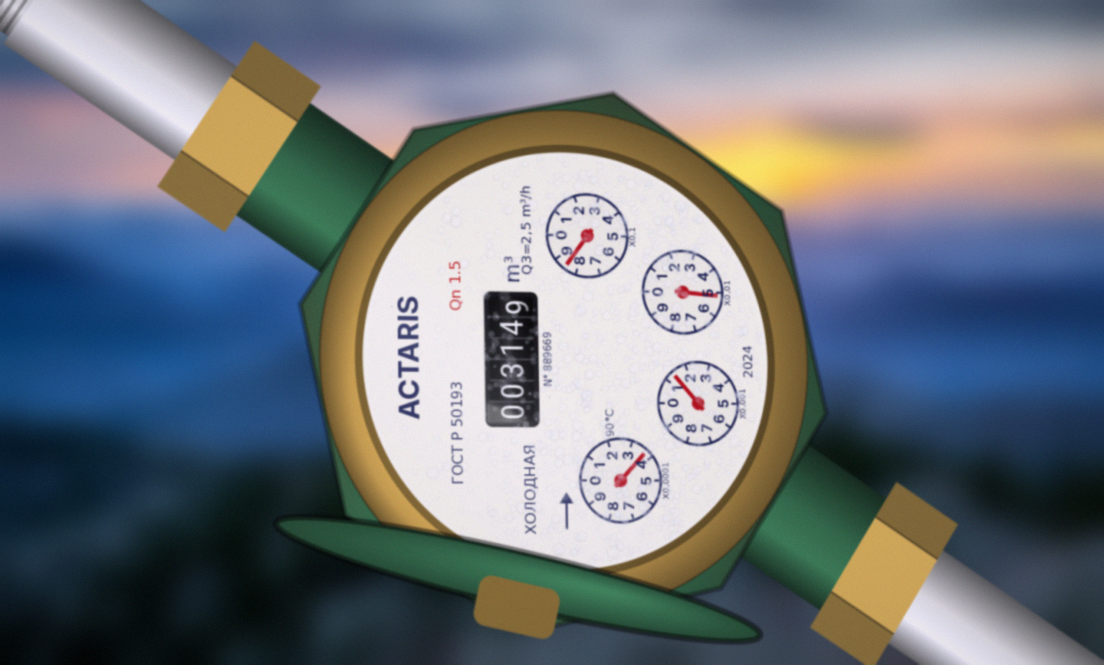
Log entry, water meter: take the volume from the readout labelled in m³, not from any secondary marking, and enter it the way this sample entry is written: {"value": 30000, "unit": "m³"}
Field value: {"value": 3148.8513, "unit": "m³"}
